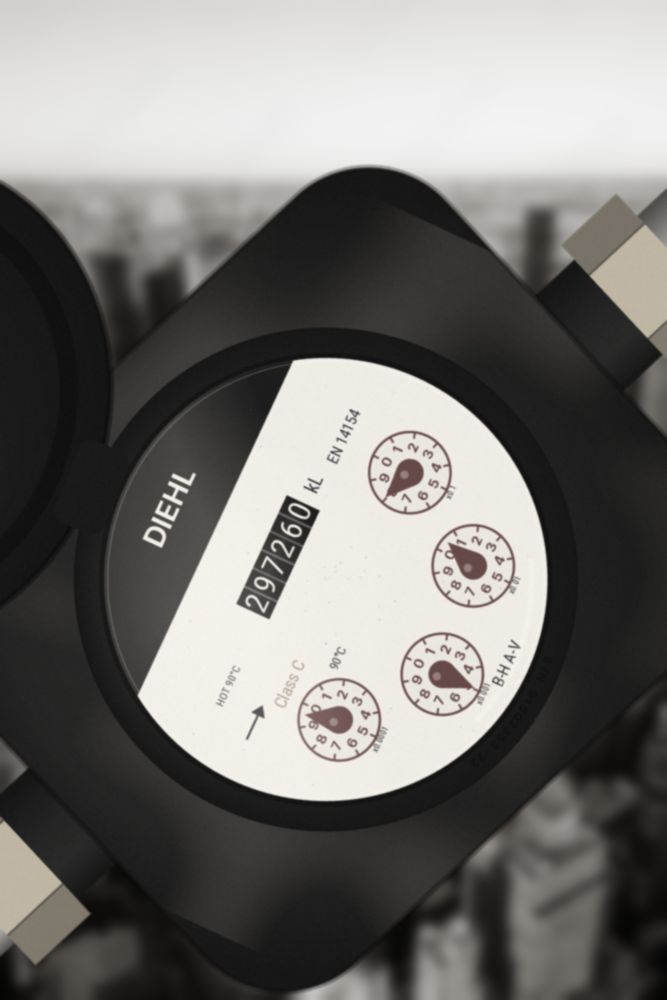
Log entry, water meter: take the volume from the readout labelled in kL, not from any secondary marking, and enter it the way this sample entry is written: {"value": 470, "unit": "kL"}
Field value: {"value": 297260.8049, "unit": "kL"}
